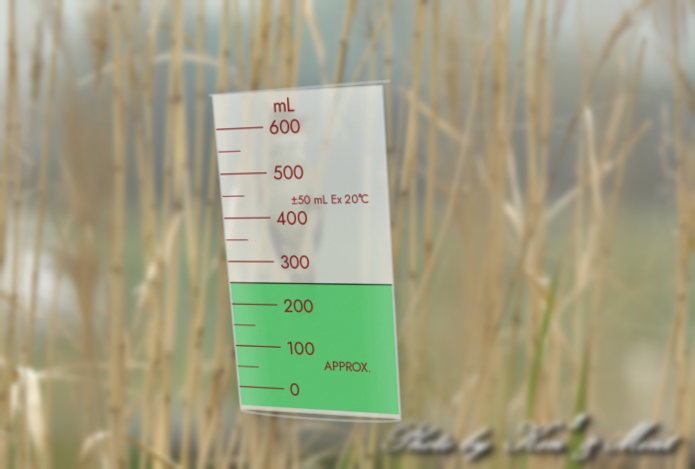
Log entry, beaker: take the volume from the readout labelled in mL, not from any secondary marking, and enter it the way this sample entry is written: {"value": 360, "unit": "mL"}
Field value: {"value": 250, "unit": "mL"}
